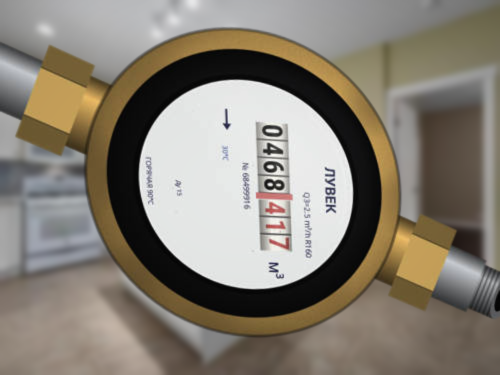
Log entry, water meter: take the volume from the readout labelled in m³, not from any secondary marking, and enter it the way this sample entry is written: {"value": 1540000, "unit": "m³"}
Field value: {"value": 468.417, "unit": "m³"}
